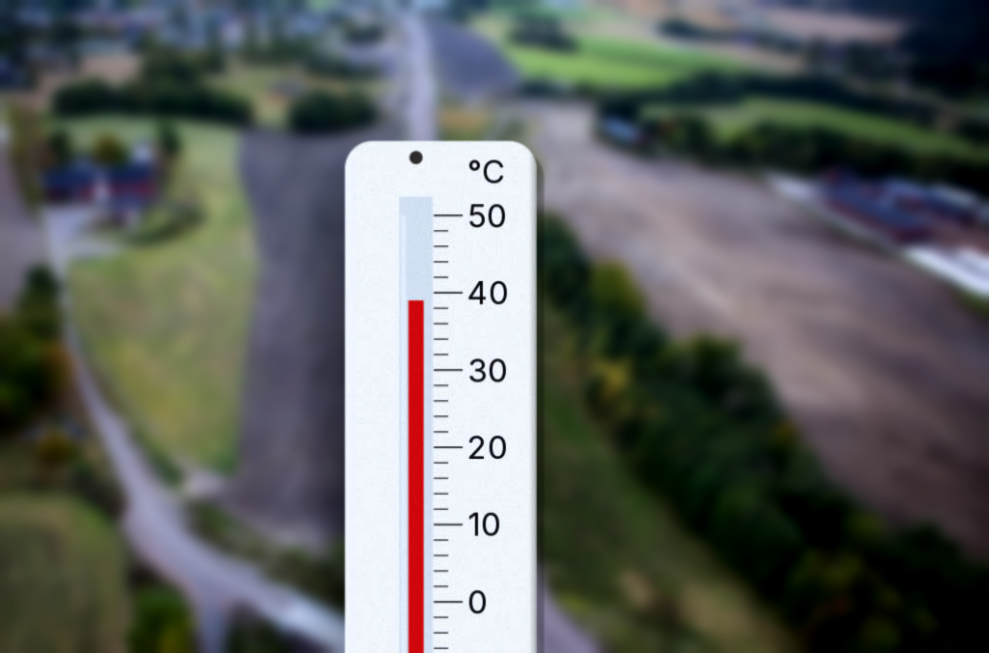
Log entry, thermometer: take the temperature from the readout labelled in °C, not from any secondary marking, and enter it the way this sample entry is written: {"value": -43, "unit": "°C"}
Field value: {"value": 39, "unit": "°C"}
